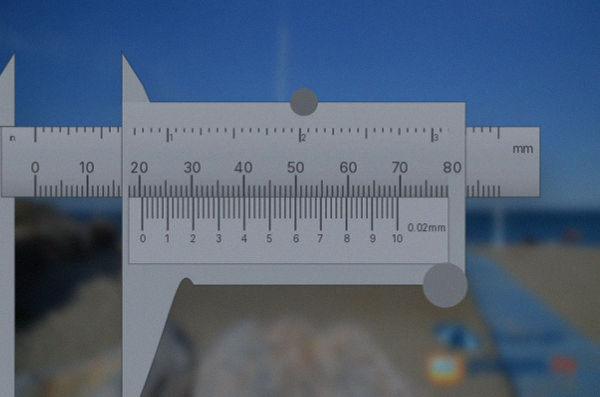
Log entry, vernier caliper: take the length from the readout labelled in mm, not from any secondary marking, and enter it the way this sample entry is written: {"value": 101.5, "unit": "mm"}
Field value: {"value": 20.5, "unit": "mm"}
